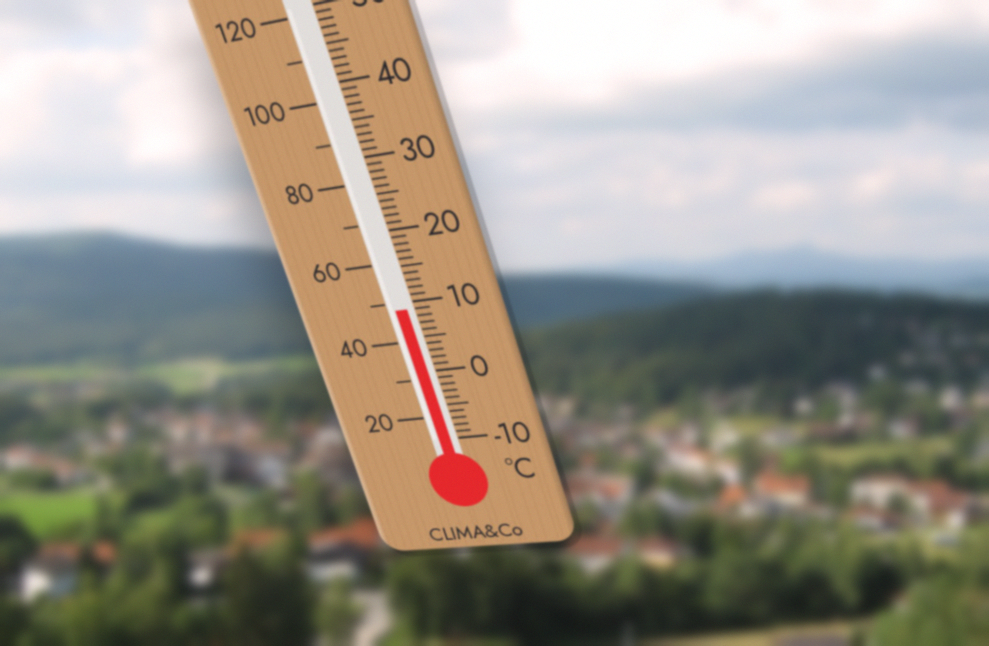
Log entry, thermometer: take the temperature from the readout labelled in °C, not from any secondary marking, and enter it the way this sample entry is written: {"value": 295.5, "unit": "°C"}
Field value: {"value": 9, "unit": "°C"}
